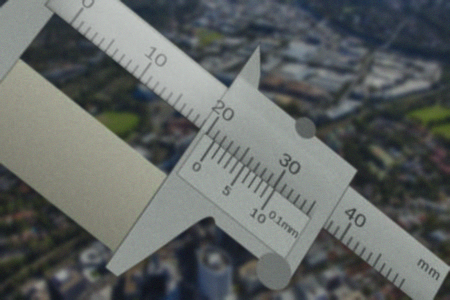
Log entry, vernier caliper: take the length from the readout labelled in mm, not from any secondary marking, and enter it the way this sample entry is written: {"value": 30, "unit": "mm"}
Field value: {"value": 21.2, "unit": "mm"}
